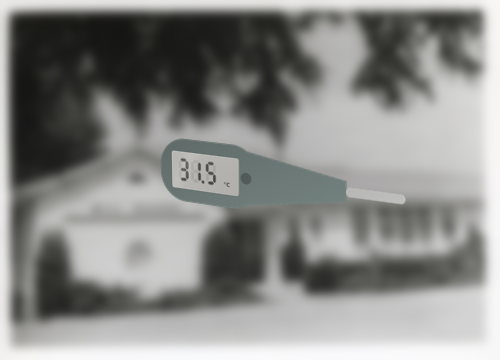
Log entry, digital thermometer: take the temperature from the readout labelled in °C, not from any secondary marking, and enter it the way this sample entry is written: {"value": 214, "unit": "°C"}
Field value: {"value": 31.5, "unit": "°C"}
